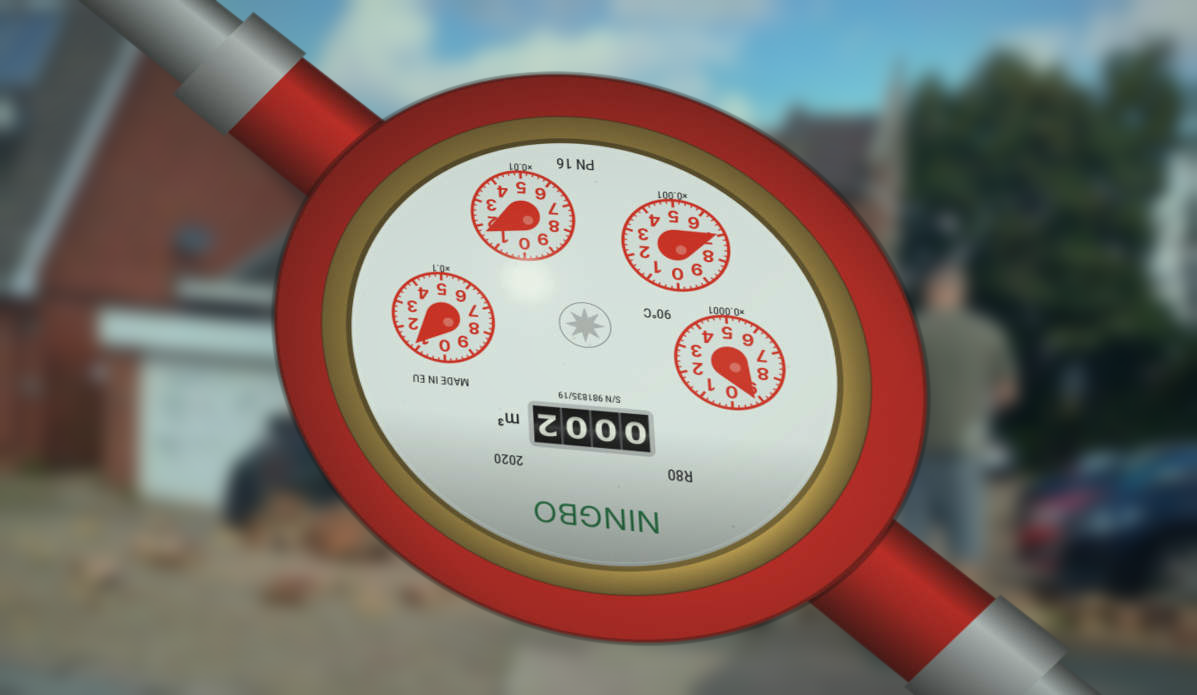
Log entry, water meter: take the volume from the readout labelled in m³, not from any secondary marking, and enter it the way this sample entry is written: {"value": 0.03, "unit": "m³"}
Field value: {"value": 2.1169, "unit": "m³"}
